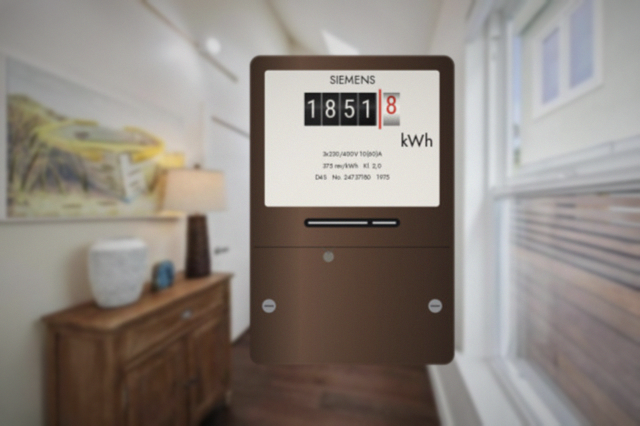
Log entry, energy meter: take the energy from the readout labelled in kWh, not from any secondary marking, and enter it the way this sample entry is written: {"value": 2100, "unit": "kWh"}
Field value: {"value": 1851.8, "unit": "kWh"}
